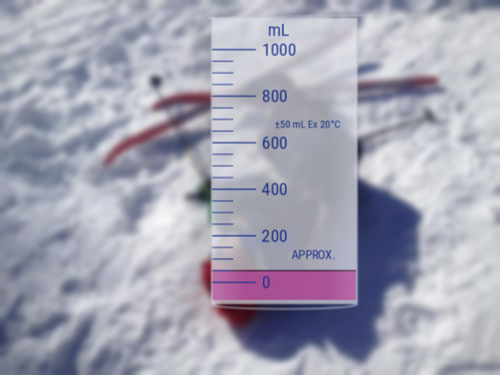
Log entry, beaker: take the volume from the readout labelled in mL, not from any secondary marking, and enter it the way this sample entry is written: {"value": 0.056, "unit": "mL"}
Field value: {"value": 50, "unit": "mL"}
